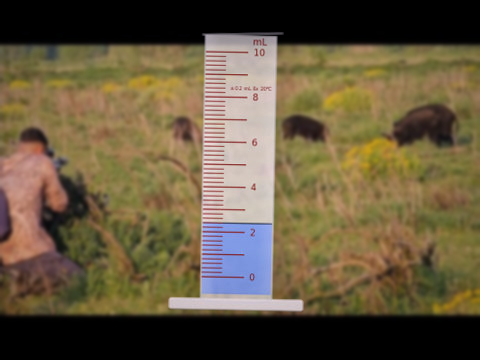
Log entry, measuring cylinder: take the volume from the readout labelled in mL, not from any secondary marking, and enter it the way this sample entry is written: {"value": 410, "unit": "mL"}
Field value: {"value": 2.4, "unit": "mL"}
